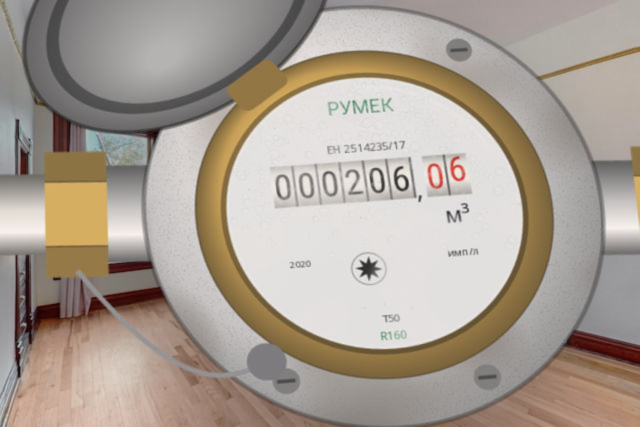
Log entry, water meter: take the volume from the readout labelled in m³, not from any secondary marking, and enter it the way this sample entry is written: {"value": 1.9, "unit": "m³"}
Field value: {"value": 206.06, "unit": "m³"}
